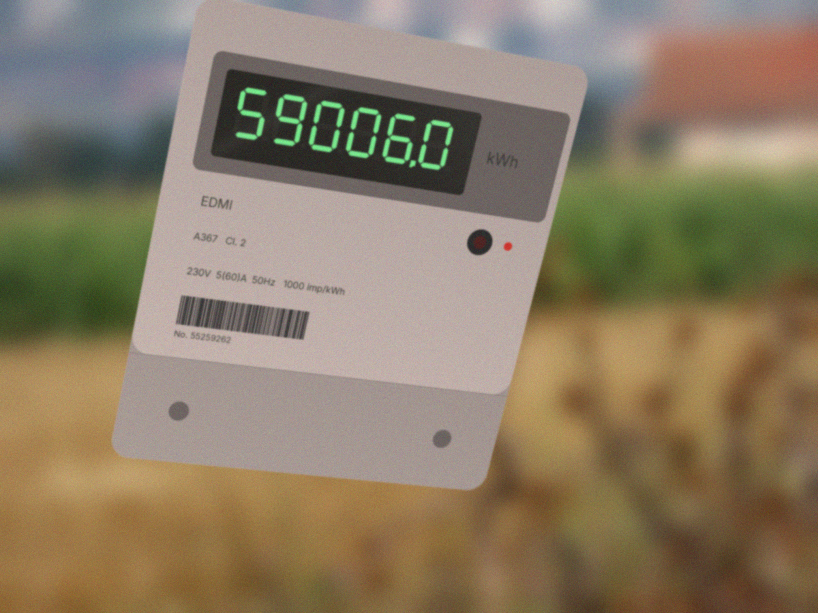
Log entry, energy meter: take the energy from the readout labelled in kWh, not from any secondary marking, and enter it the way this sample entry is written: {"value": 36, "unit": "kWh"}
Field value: {"value": 59006.0, "unit": "kWh"}
